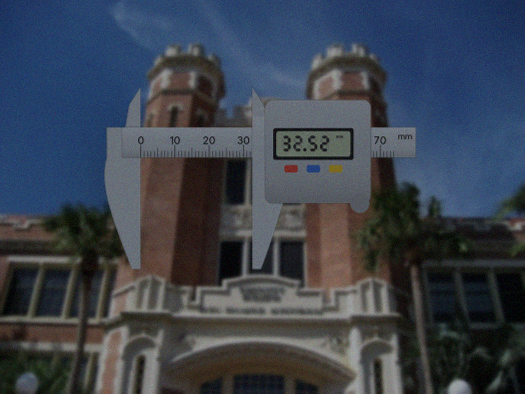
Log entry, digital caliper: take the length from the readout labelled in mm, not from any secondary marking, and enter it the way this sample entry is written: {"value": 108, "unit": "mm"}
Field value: {"value": 32.52, "unit": "mm"}
